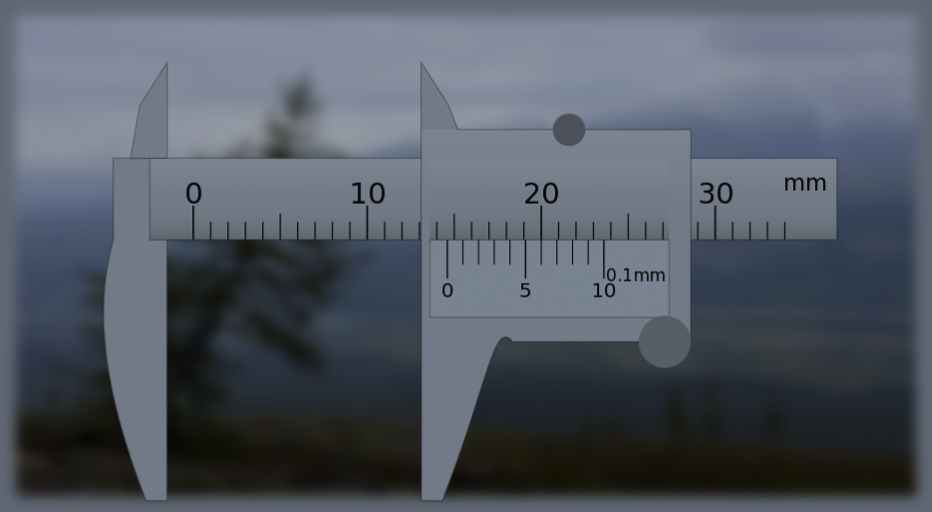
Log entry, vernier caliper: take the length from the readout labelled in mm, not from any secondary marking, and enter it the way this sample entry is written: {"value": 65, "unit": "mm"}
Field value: {"value": 14.6, "unit": "mm"}
